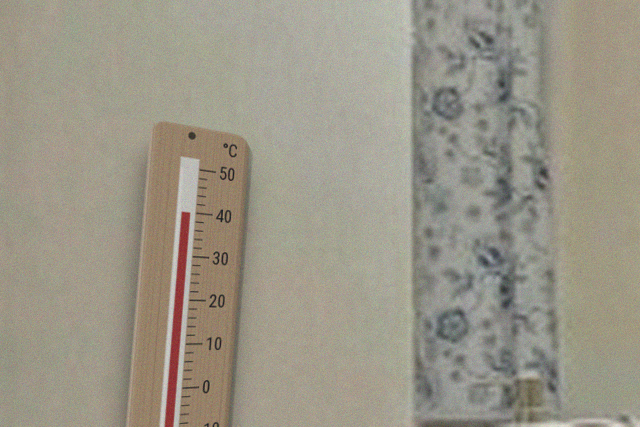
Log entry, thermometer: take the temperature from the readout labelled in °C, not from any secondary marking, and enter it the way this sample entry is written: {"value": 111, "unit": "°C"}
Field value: {"value": 40, "unit": "°C"}
